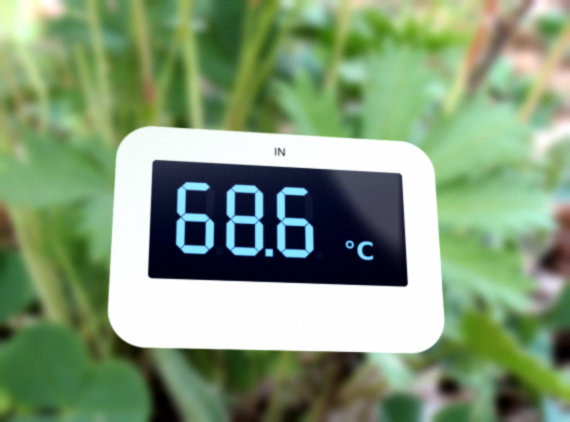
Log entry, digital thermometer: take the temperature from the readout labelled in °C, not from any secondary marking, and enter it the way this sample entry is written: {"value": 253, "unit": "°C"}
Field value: {"value": 68.6, "unit": "°C"}
